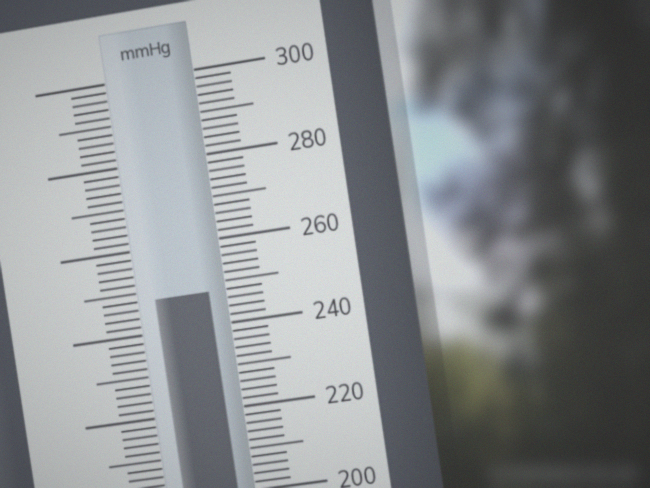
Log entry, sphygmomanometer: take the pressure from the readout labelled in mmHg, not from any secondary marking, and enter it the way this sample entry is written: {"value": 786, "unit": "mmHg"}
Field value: {"value": 248, "unit": "mmHg"}
